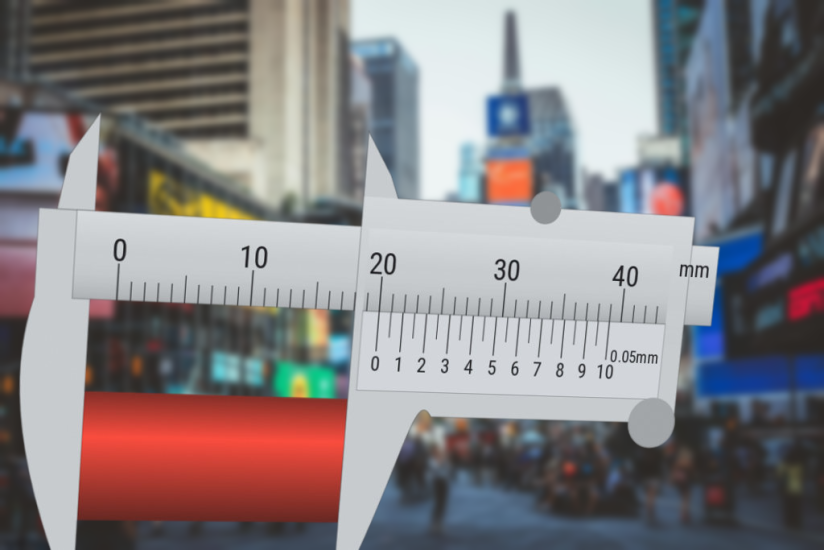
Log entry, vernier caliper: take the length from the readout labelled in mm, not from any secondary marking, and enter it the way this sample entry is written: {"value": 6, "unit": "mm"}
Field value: {"value": 20.0, "unit": "mm"}
